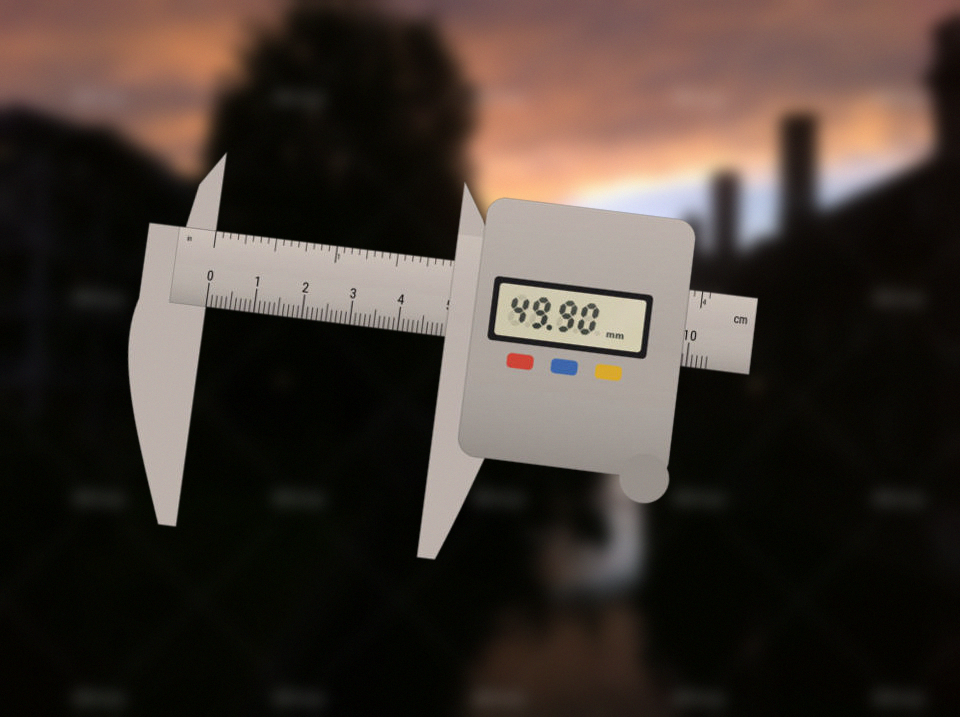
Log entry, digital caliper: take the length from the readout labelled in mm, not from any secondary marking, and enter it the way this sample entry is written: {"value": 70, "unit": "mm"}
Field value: {"value": 49.90, "unit": "mm"}
